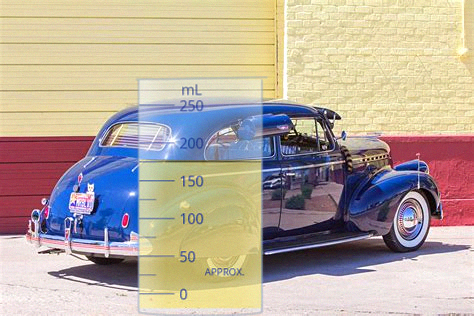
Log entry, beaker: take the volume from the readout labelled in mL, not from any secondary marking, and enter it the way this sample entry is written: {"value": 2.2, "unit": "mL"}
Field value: {"value": 175, "unit": "mL"}
